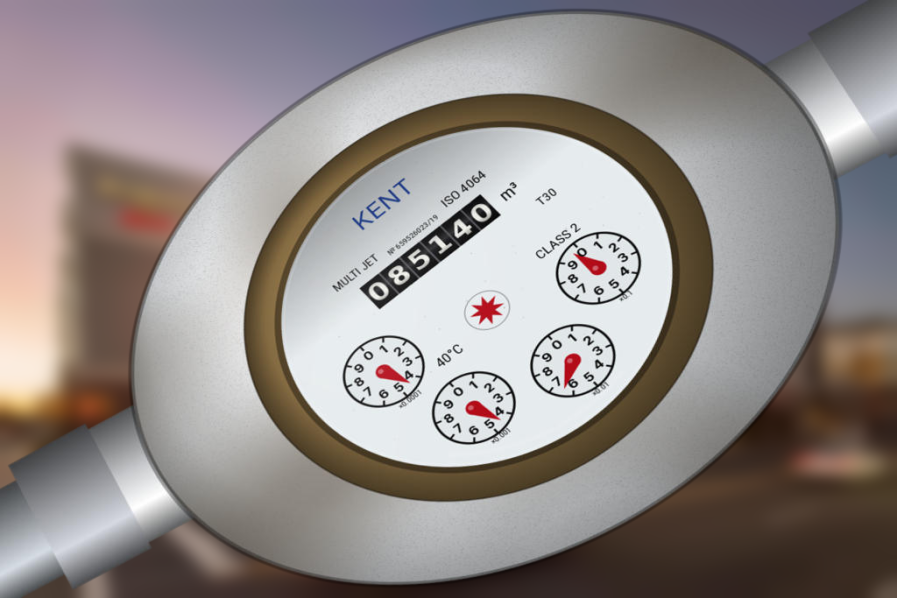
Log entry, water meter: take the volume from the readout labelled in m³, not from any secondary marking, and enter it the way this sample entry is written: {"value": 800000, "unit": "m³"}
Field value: {"value": 85139.9644, "unit": "m³"}
